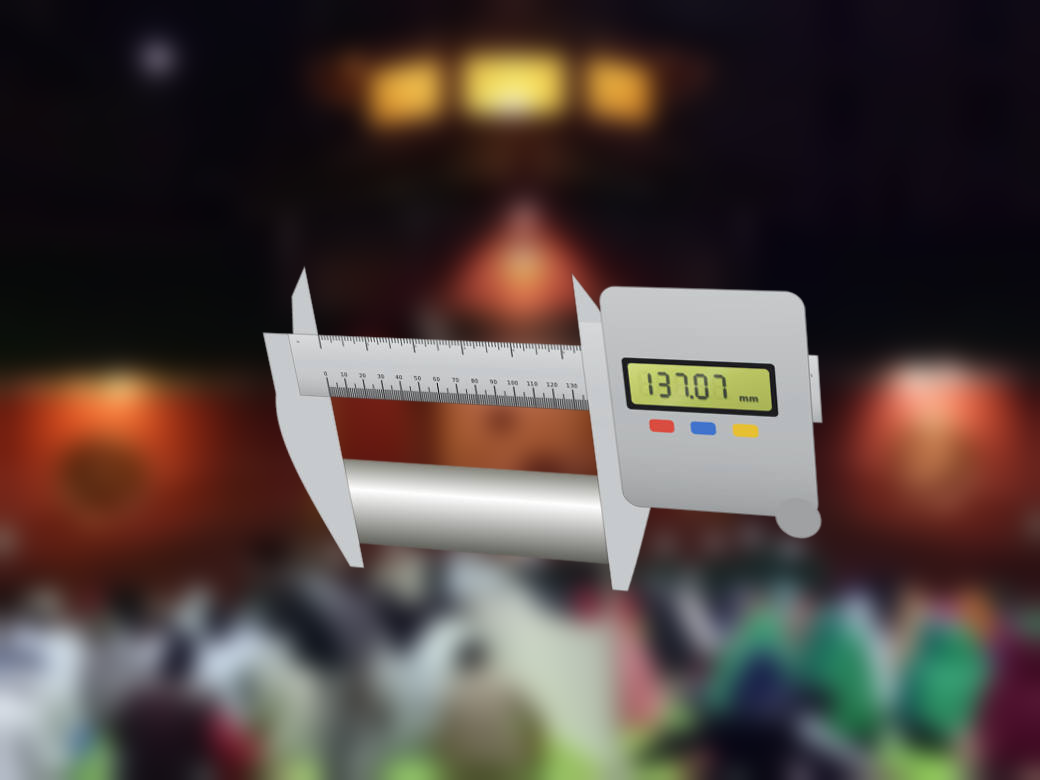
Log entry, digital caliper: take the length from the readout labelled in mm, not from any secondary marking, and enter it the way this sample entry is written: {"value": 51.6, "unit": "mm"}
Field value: {"value": 137.07, "unit": "mm"}
